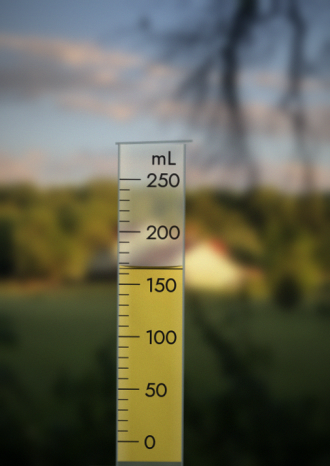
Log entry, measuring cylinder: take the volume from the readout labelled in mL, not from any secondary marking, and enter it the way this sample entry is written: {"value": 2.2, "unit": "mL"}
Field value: {"value": 165, "unit": "mL"}
